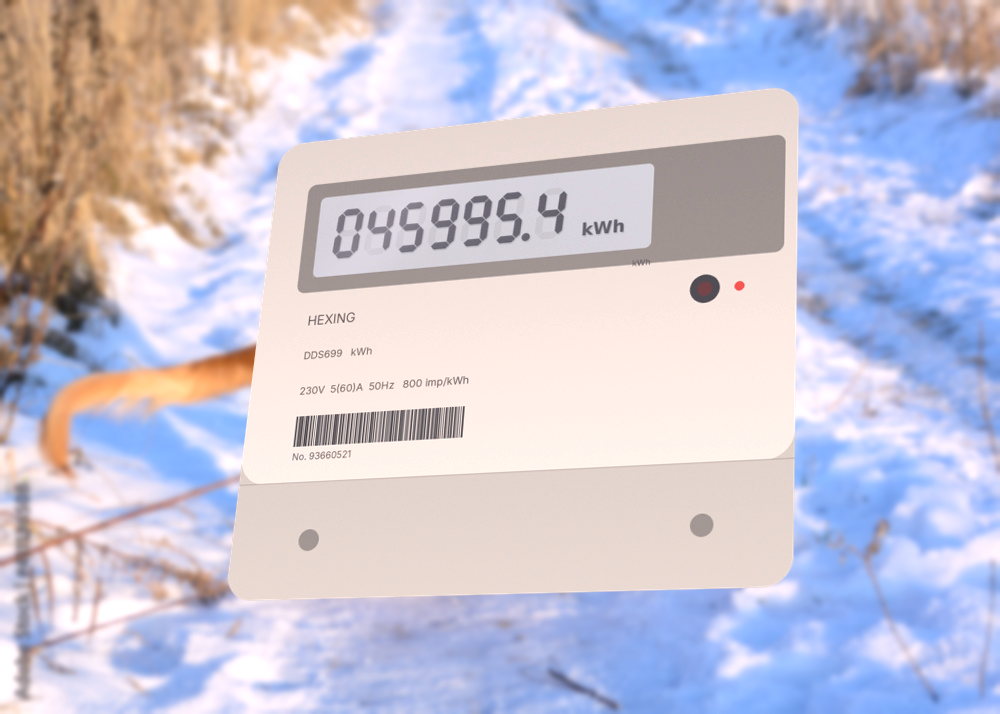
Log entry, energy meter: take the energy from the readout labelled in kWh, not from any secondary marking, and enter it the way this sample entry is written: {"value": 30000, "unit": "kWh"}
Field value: {"value": 45995.4, "unit": "kWh"}
